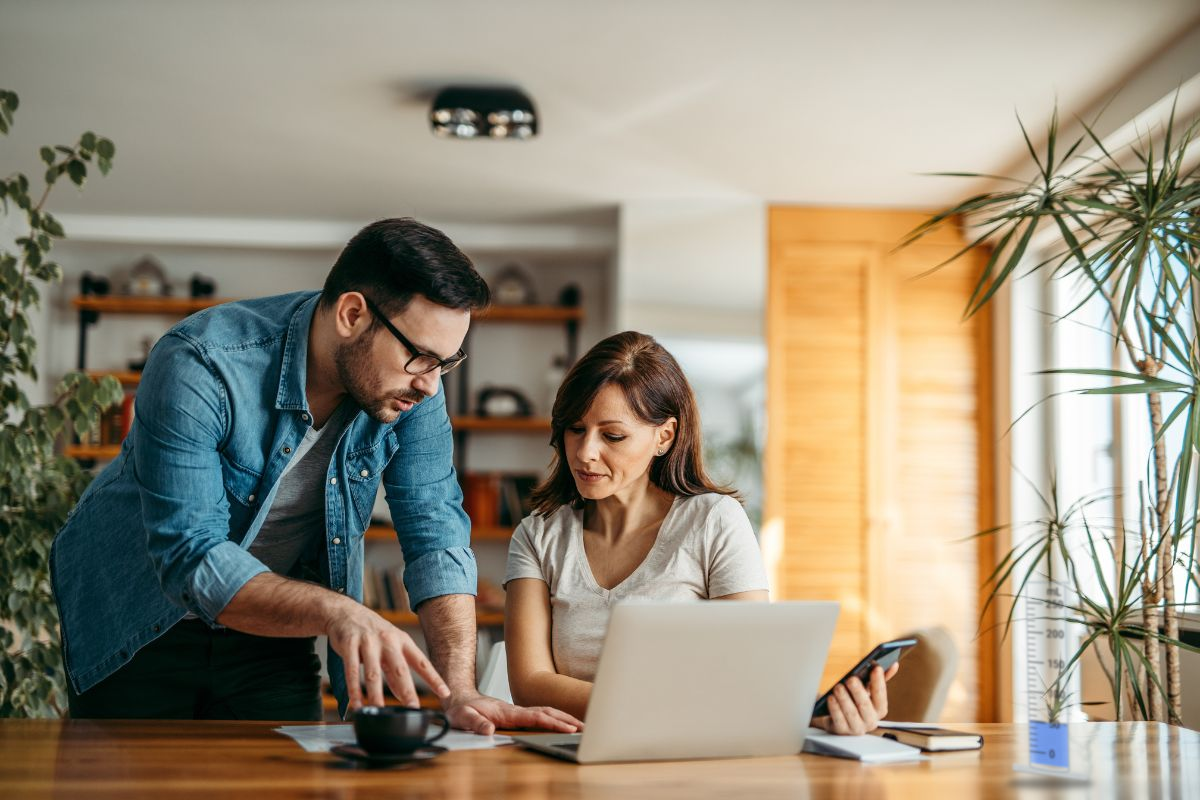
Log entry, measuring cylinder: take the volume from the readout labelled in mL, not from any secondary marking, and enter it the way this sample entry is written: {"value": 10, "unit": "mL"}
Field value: {"value": 50, "unit": "mL"}
